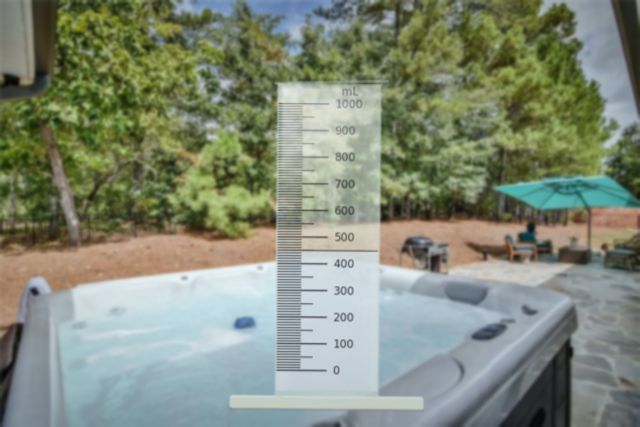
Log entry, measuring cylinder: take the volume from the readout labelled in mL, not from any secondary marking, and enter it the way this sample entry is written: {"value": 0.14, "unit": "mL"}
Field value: {"value": 450, "unit": "mL"}
